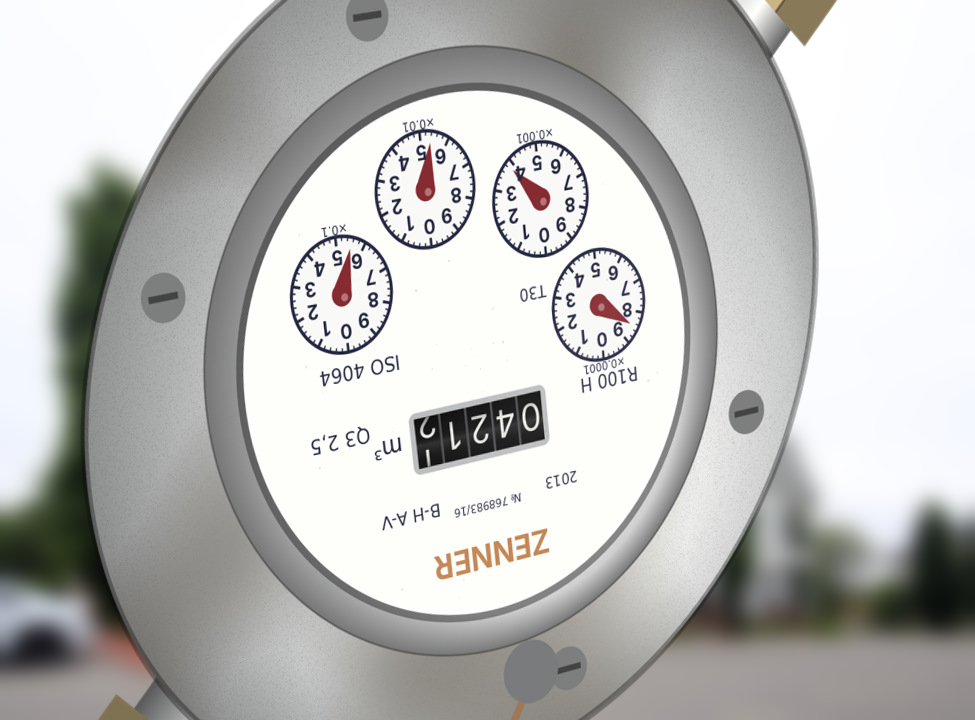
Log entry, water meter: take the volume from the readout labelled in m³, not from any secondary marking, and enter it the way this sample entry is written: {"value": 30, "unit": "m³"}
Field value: {"value": 4211.5538, "unit": "m³"}
